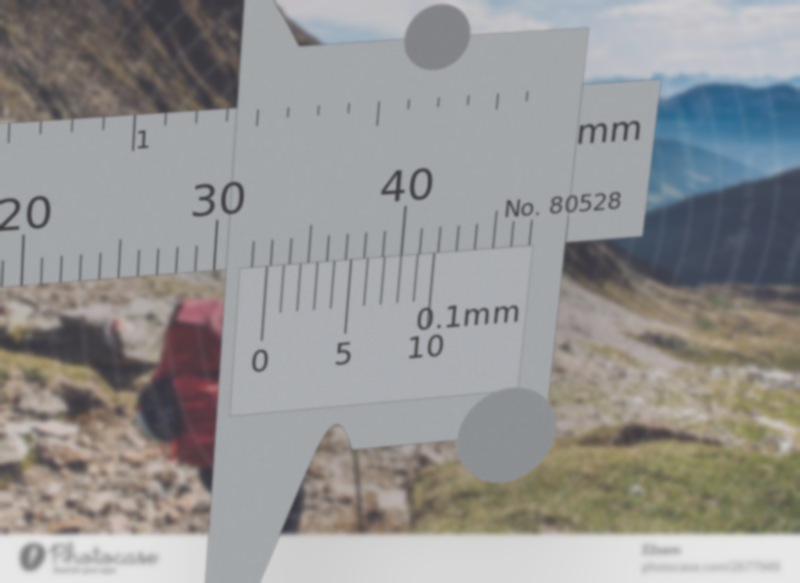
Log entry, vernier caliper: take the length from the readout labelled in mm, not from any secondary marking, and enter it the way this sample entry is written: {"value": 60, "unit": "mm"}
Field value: {"value": 32.8, "unit": "mm"}
